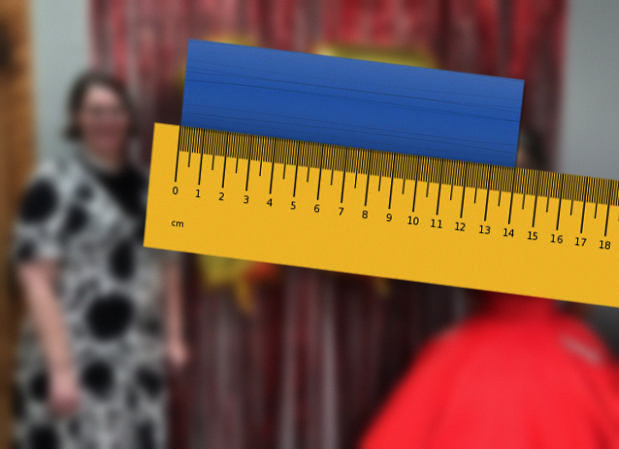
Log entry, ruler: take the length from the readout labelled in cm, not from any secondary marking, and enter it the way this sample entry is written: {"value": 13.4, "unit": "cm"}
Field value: {"value": 14, "unit": "cm"}
